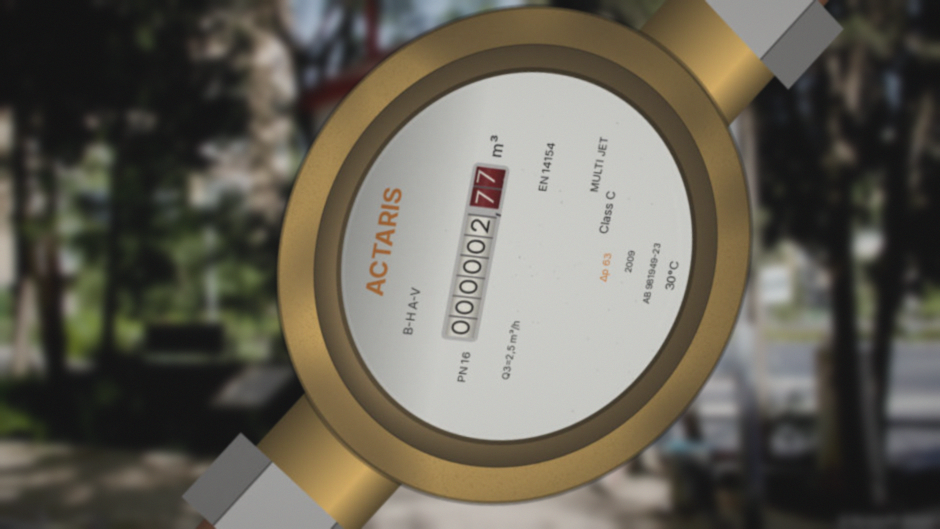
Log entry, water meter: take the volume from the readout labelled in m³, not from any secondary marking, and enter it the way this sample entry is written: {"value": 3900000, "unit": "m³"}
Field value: {"value": 2.77, "unit": "m³"}
